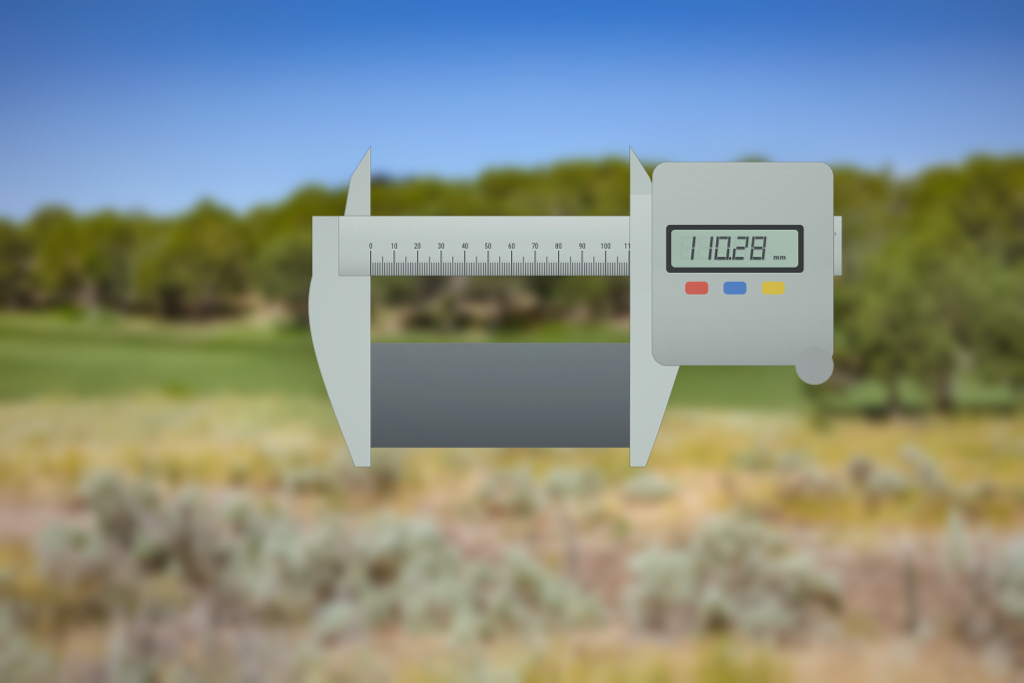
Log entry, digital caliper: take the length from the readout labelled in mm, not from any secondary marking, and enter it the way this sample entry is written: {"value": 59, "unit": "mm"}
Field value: {"value": 110.28, "unit": "mm"}
